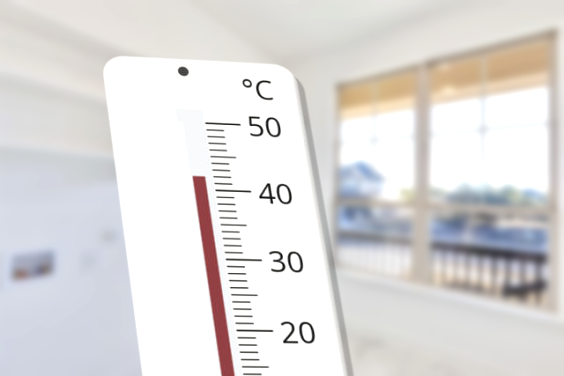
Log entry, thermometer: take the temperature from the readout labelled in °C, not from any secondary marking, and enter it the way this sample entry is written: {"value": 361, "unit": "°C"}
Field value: {"value": 42, "unit": "°C"}
